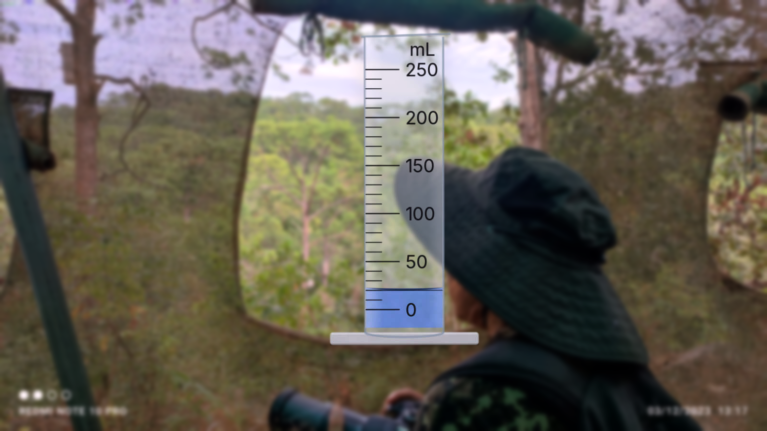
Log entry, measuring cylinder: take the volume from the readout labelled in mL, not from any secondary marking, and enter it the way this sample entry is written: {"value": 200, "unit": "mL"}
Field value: {"value": 20, "unit": "mL"}
